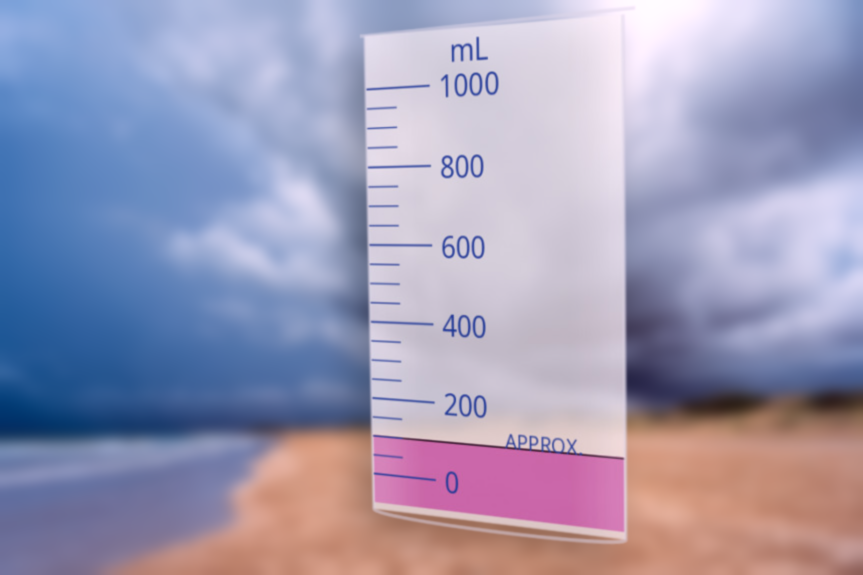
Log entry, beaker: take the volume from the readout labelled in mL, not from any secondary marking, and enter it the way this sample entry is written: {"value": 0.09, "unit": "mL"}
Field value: {"value": 100, "unit": "mL"}
